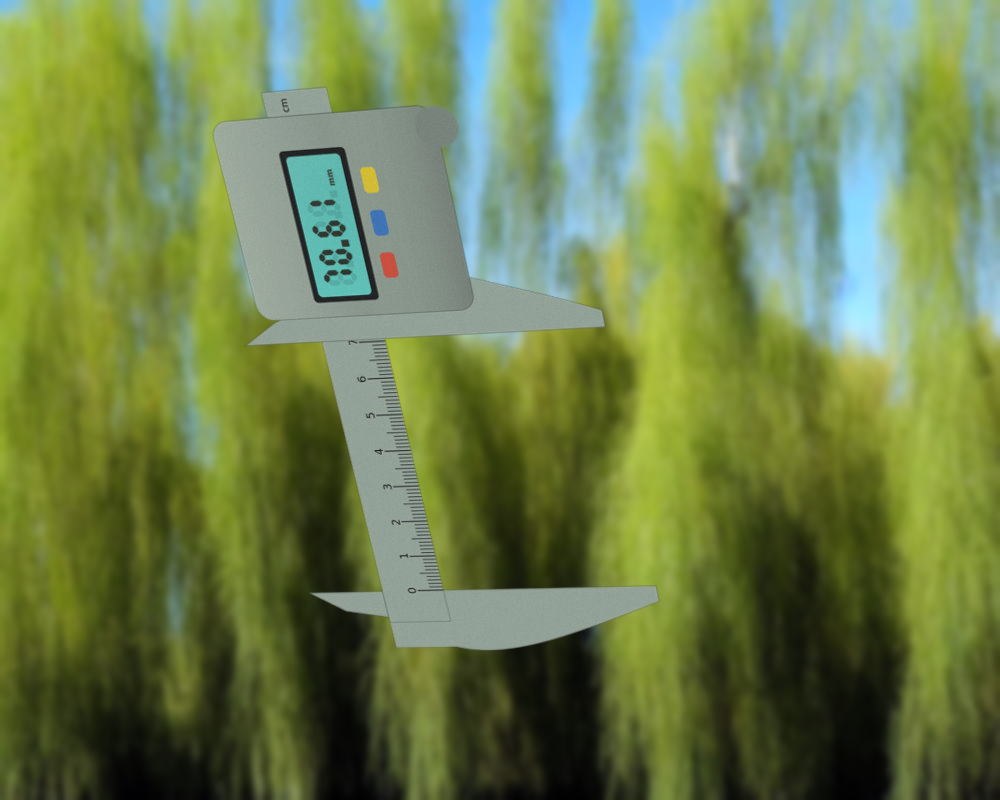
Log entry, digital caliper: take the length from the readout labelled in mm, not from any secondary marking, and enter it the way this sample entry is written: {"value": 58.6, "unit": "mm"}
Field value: {"value": 70.61, "unit": "mm"}
